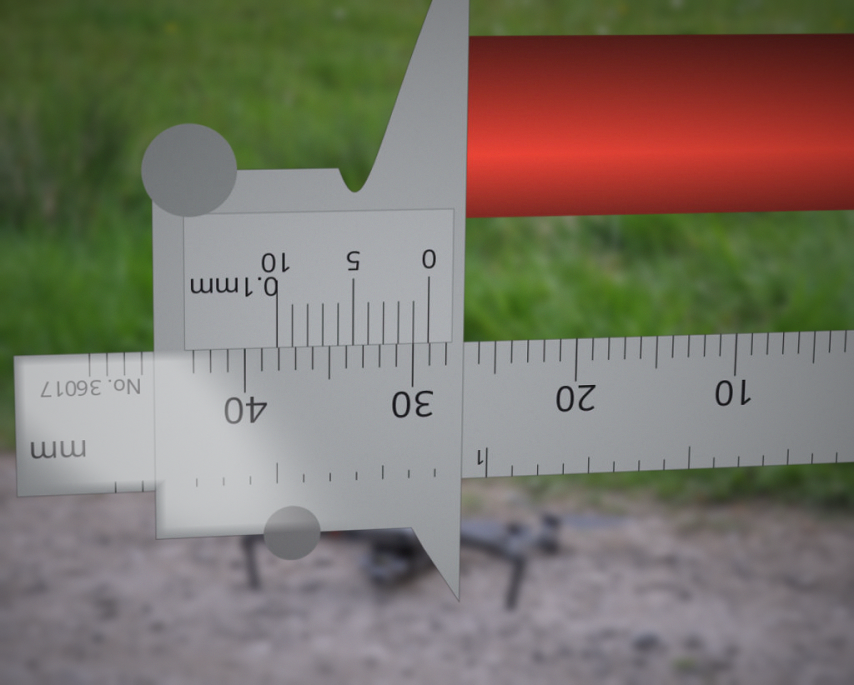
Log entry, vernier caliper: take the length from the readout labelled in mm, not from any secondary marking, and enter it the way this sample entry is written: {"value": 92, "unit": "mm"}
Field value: {"value": 29.1, "unit": "mm"}
